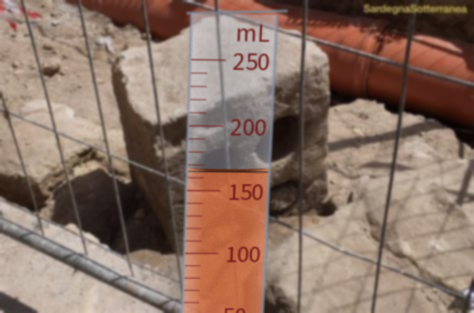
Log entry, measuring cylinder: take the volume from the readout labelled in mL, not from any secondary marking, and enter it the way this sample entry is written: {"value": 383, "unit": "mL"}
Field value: {"value": 165, "unit": "mL"}
